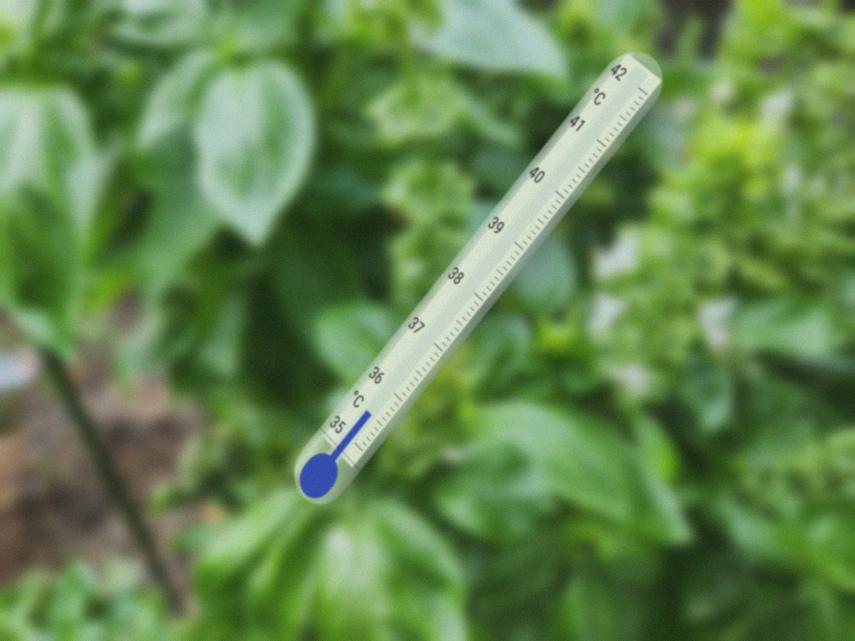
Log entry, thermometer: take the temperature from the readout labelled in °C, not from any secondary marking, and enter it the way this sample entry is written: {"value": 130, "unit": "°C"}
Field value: {"value": 35.5, "unit": "°C"}
